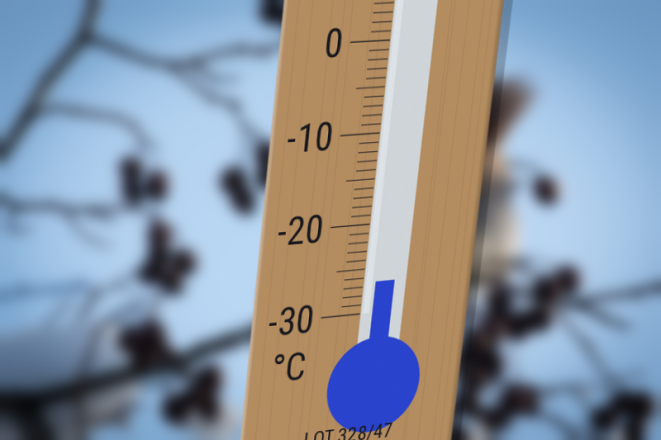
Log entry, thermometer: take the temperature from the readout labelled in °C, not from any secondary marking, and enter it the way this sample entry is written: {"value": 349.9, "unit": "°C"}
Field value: {"value": -26.5, "unit": "°C"}
